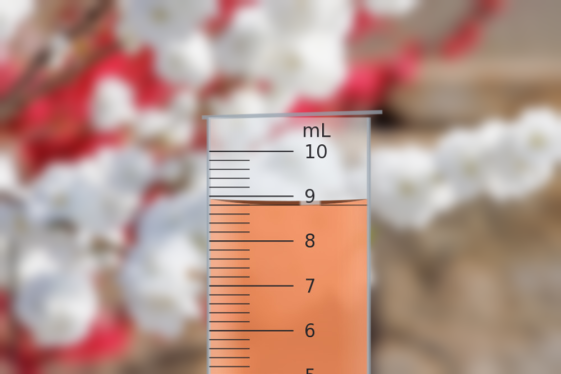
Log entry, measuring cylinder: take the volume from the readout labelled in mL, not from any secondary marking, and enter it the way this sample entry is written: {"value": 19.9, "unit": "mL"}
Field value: {"value": 8.8, "unit": "mL"}
